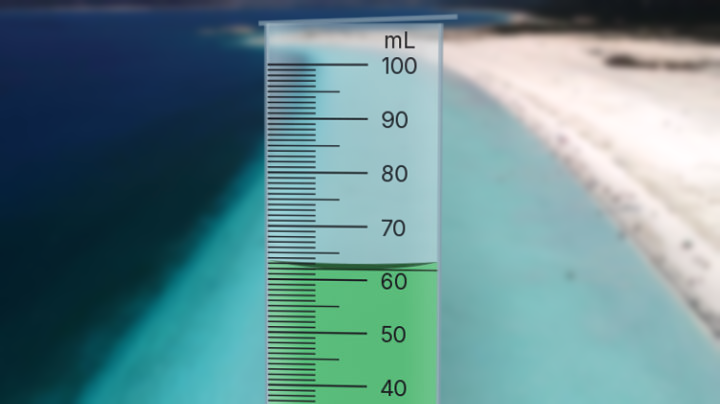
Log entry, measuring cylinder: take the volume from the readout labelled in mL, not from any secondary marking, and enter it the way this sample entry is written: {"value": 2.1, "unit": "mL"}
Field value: {"value": 62, "unit": "mL"}
